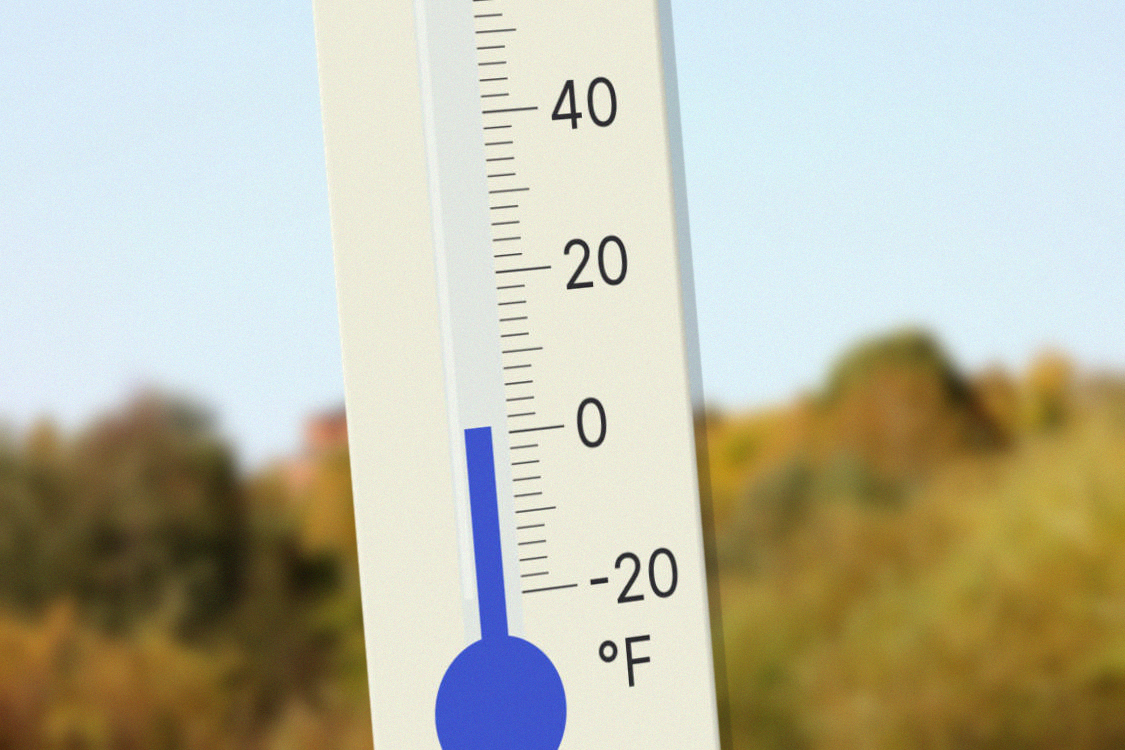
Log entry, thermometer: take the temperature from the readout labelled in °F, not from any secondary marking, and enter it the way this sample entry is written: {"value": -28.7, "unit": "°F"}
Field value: {"value": 1, "unit": "°F"}
